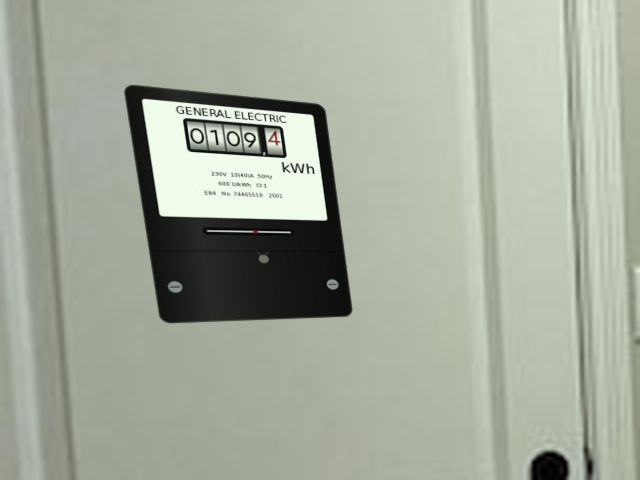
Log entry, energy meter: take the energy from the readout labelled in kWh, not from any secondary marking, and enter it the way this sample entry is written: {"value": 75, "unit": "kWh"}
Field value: {"value": 109.4, "unit": "kWh"}
